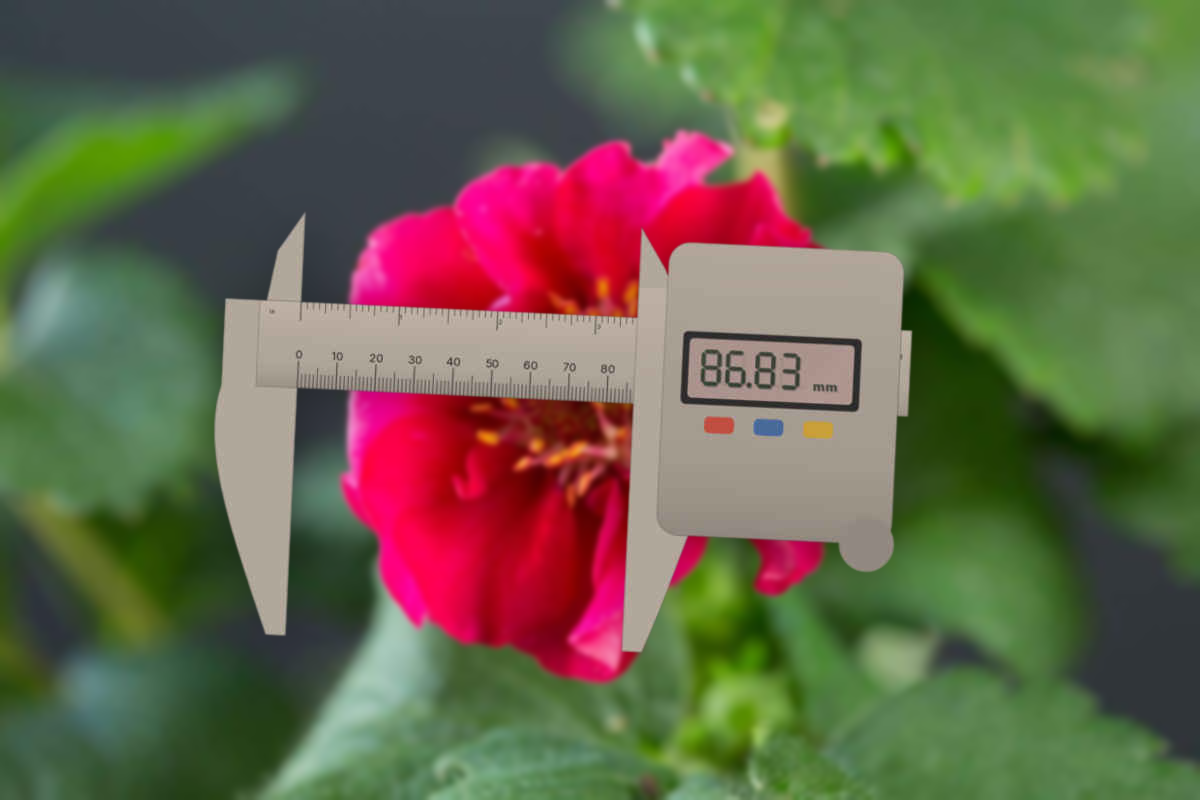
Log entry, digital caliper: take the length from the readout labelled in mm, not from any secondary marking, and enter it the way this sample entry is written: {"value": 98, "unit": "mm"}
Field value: {"value": 86.83, "unit": "mm"}
